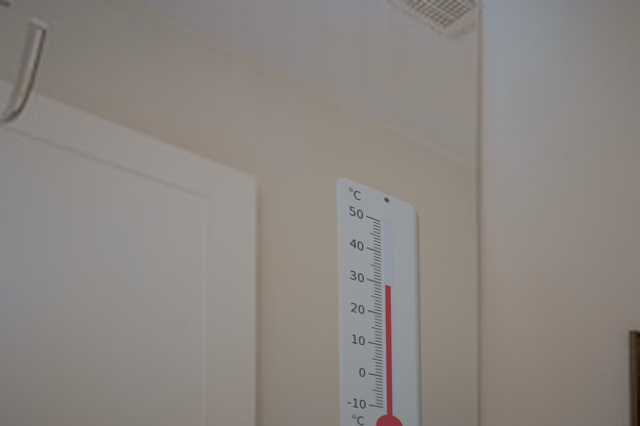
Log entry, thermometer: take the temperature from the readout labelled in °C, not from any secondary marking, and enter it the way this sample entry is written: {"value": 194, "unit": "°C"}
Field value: {"value": 30, "unit": "°C"}
